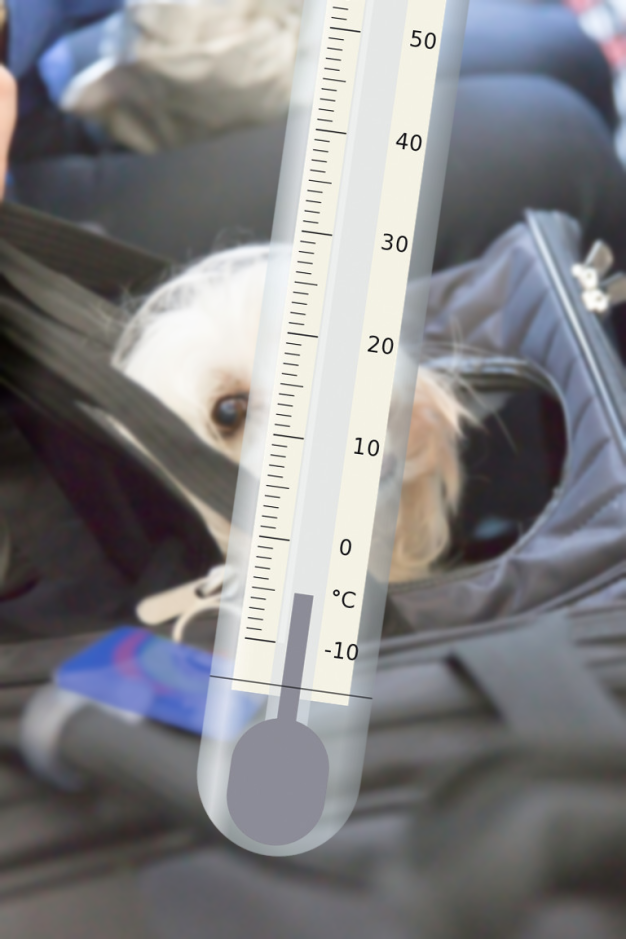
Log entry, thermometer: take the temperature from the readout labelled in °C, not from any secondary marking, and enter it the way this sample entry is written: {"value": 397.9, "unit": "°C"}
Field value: {"value": -5, "unit": "°C"}
